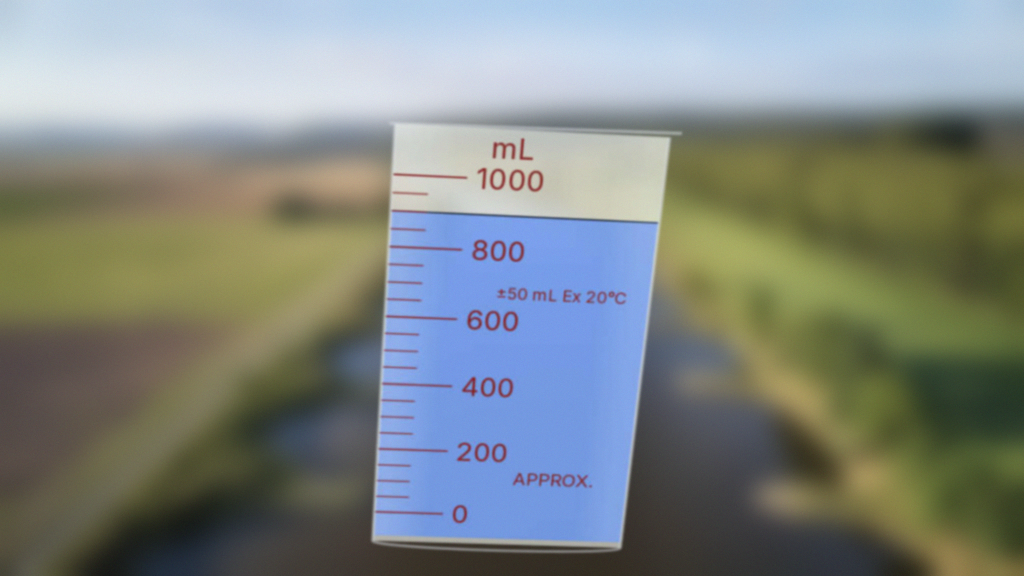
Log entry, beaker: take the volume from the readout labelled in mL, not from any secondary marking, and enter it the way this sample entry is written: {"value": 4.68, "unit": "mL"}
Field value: {"value": 900, "unit": "mL"}
